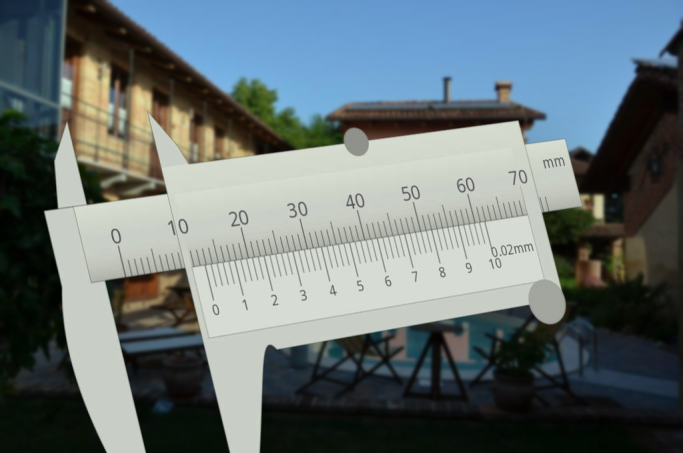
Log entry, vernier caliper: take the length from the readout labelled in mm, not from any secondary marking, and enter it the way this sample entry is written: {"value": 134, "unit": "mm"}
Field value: {"value": 12.8, "unit": "mm"}
